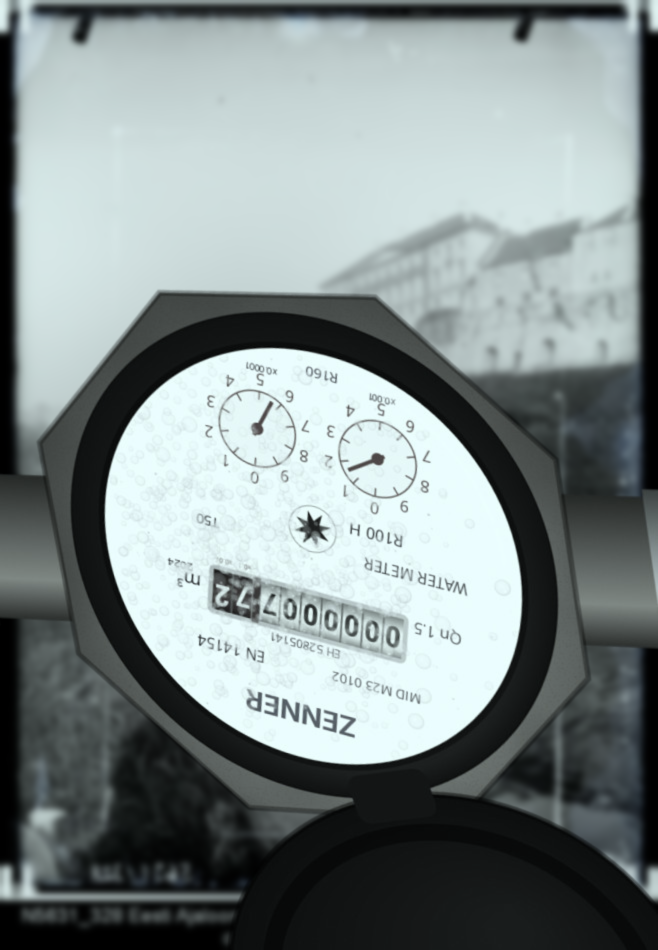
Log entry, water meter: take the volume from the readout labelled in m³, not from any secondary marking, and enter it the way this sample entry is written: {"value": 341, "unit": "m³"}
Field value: {"value": 7.7215, "unit": "m³"}
